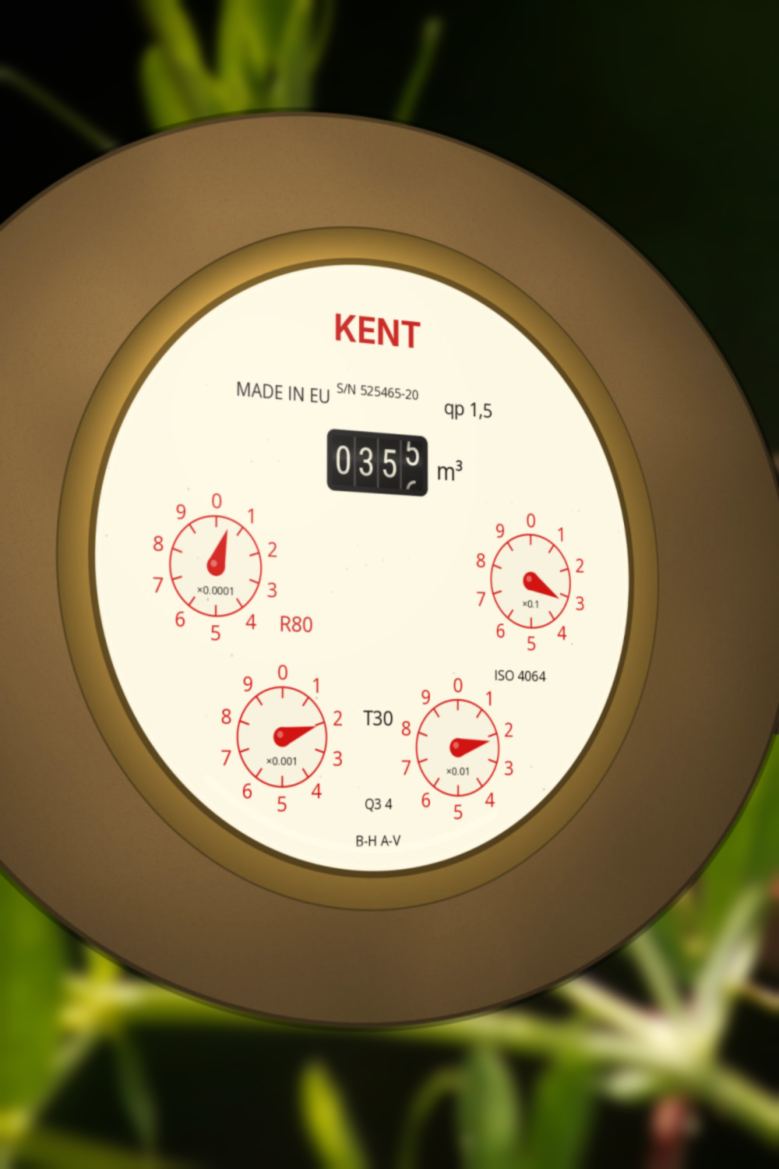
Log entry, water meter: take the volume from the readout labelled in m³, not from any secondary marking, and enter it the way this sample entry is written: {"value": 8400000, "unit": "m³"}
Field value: {"value": 355.3220, "unit": "m³"}
